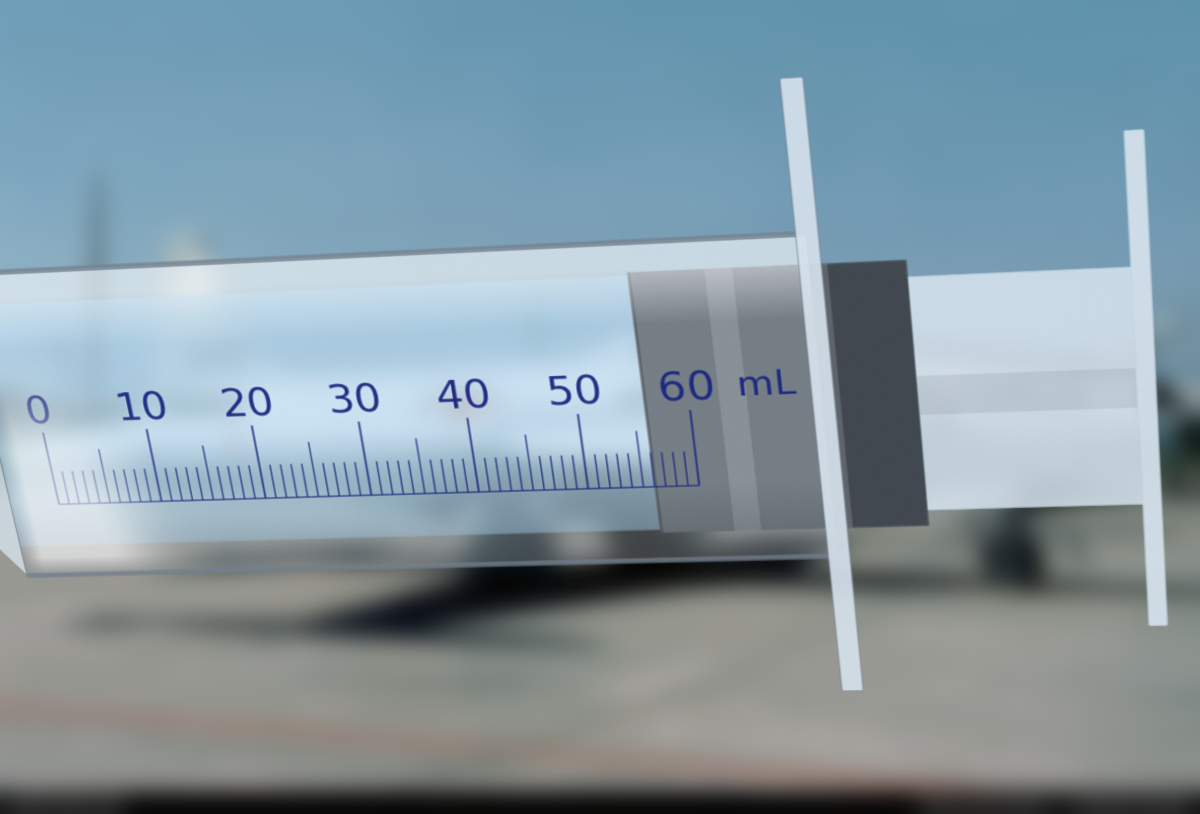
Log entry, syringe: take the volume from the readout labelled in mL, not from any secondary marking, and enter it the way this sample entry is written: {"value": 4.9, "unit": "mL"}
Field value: {"value": 56, "unit": "mL"}
